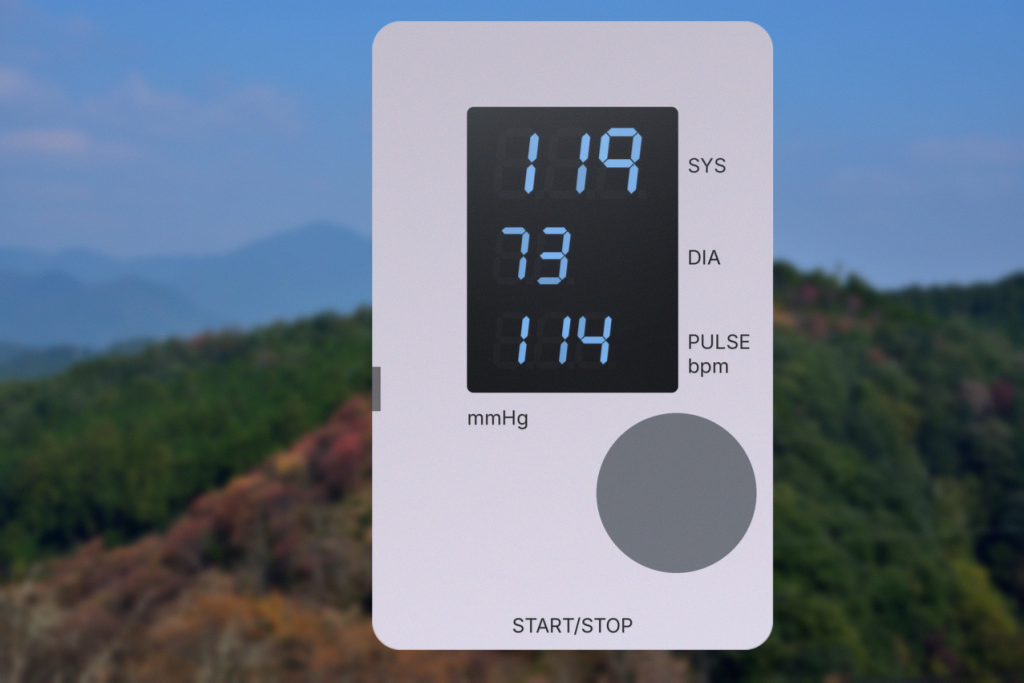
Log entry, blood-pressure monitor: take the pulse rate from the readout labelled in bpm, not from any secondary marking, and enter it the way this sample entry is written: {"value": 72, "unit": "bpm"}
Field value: {"value": 114, "unit": "bpm"}
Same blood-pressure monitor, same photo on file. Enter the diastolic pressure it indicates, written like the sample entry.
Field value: {"value": 73, "unit": "mmHg"}
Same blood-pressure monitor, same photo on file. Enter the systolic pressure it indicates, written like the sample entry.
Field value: {"value": 119, "unit": "mmHg"}
